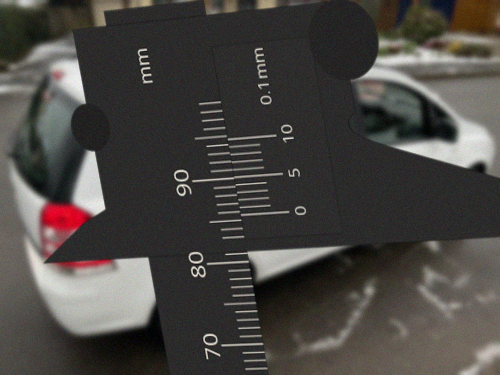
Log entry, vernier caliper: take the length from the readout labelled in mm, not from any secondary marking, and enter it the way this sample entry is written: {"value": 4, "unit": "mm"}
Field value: {"value": 85.6, "unit": "mm"}
